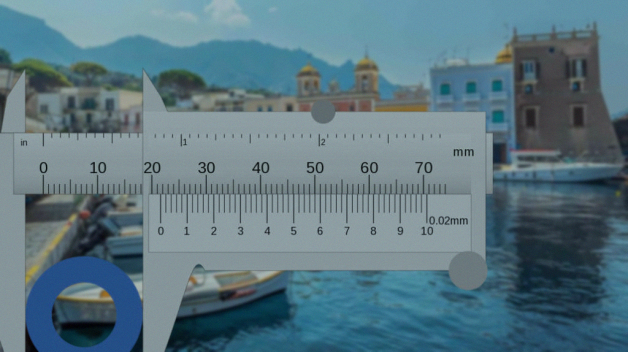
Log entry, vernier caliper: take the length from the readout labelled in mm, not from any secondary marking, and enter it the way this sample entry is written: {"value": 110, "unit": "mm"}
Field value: {"value": 21.6, "unit": "mm"}
